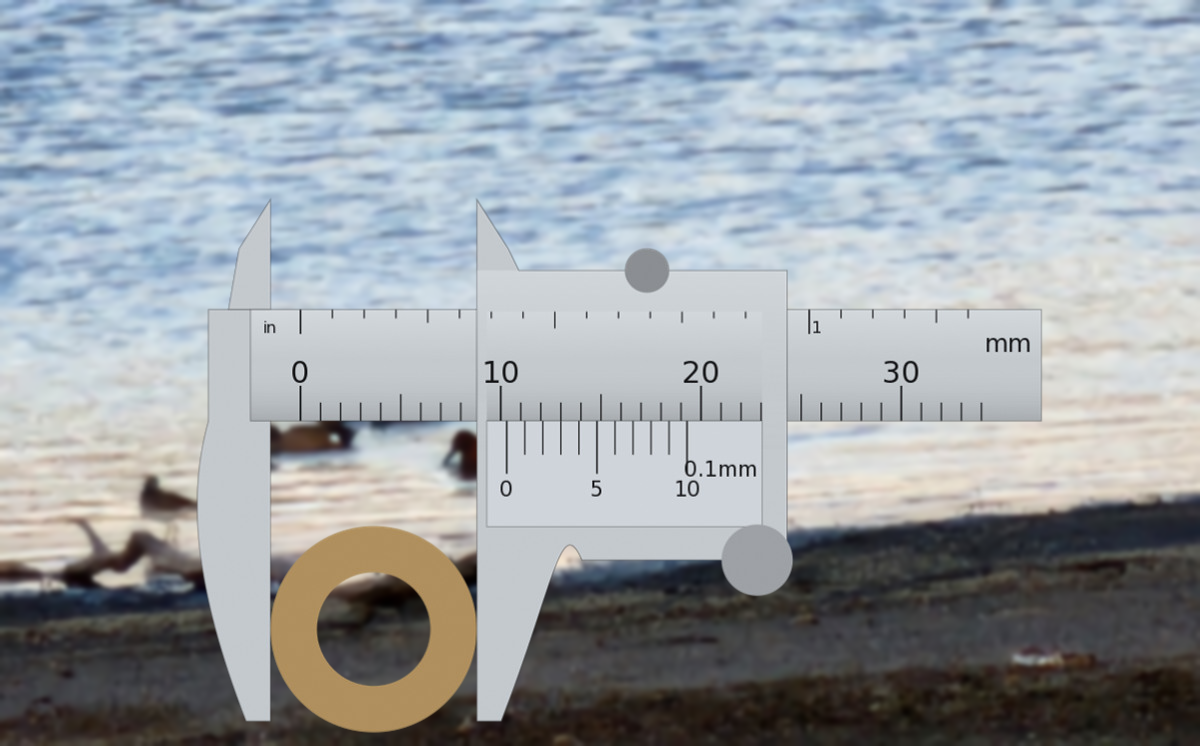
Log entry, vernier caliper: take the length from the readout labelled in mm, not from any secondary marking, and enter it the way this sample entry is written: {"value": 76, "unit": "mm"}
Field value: {"value": 10.3, "unit": "mm"}
